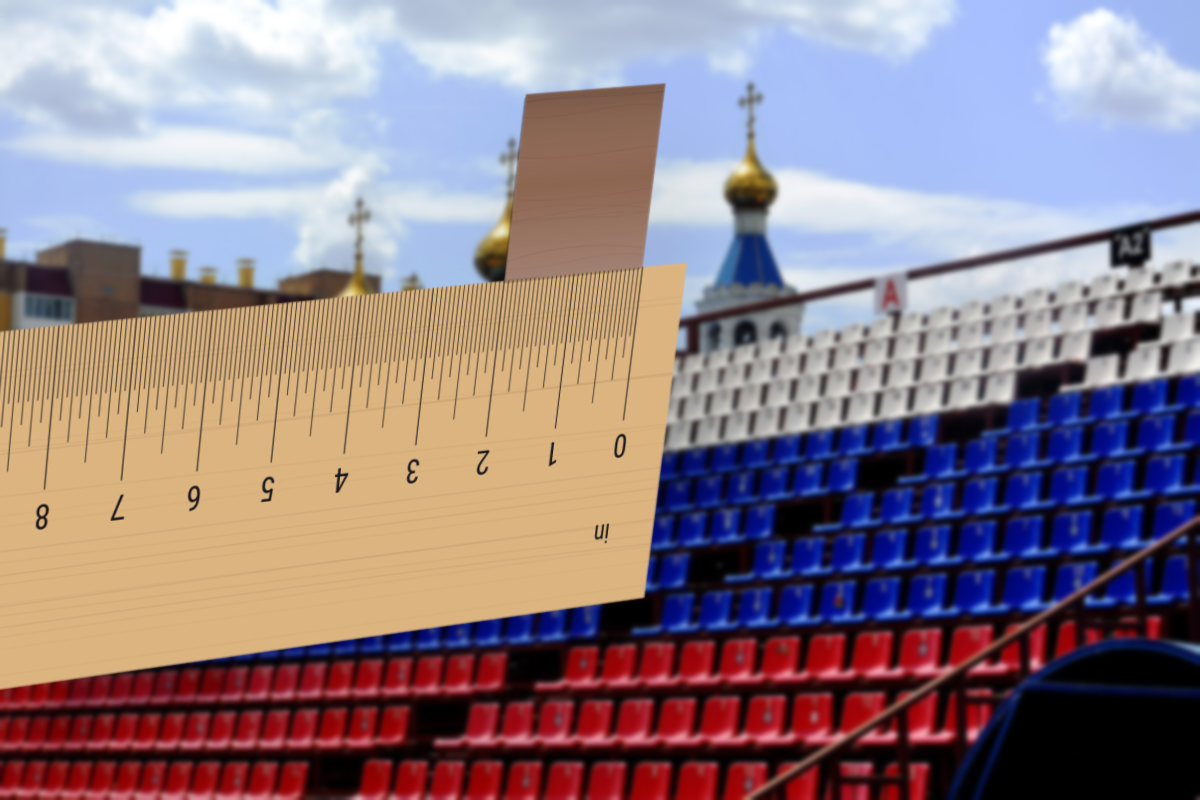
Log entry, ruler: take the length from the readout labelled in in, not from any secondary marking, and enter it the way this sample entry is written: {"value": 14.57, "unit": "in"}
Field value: {"value": 2, "unit": "in"}
